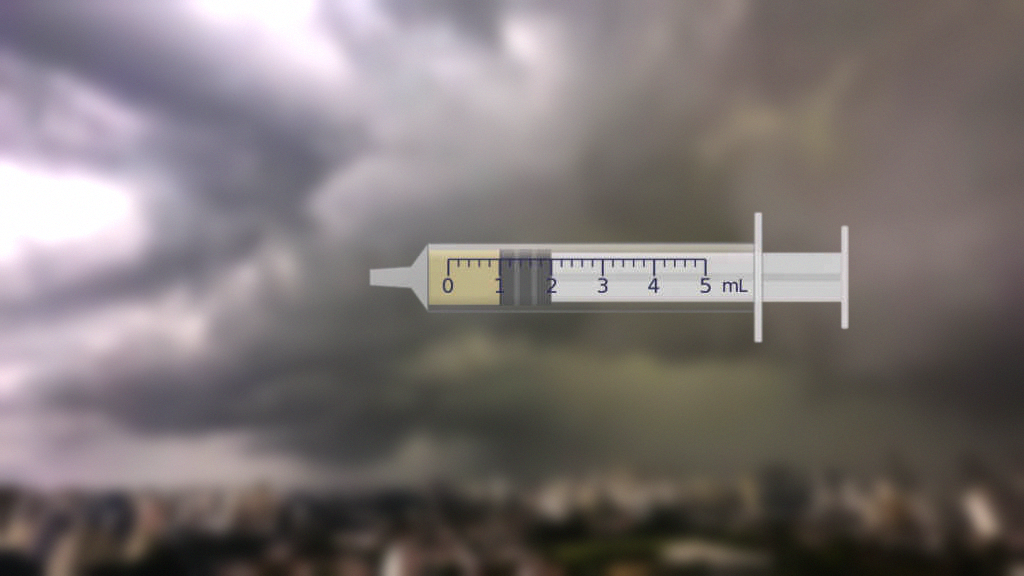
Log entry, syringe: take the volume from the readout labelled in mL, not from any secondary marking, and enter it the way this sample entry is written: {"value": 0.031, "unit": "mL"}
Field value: {"value": 1, "unit": "mL"}
